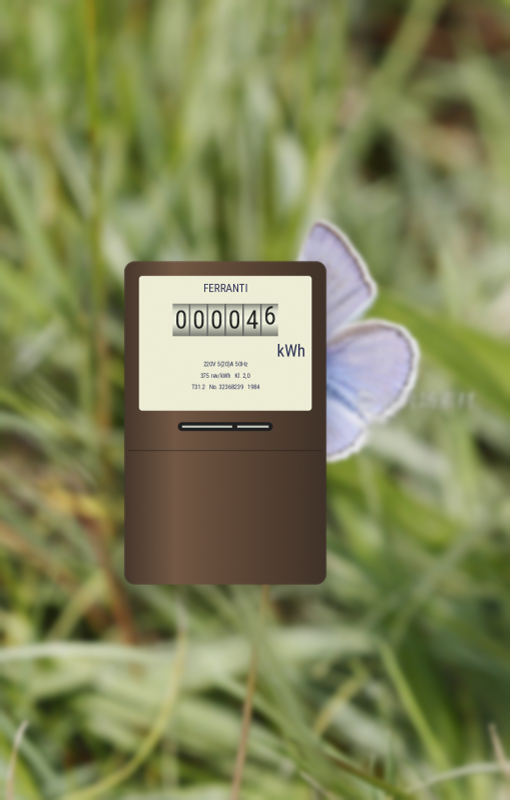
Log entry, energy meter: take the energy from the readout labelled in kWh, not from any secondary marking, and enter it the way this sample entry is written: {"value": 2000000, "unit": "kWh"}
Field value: {"value": 46, "unit": "kWh"}
